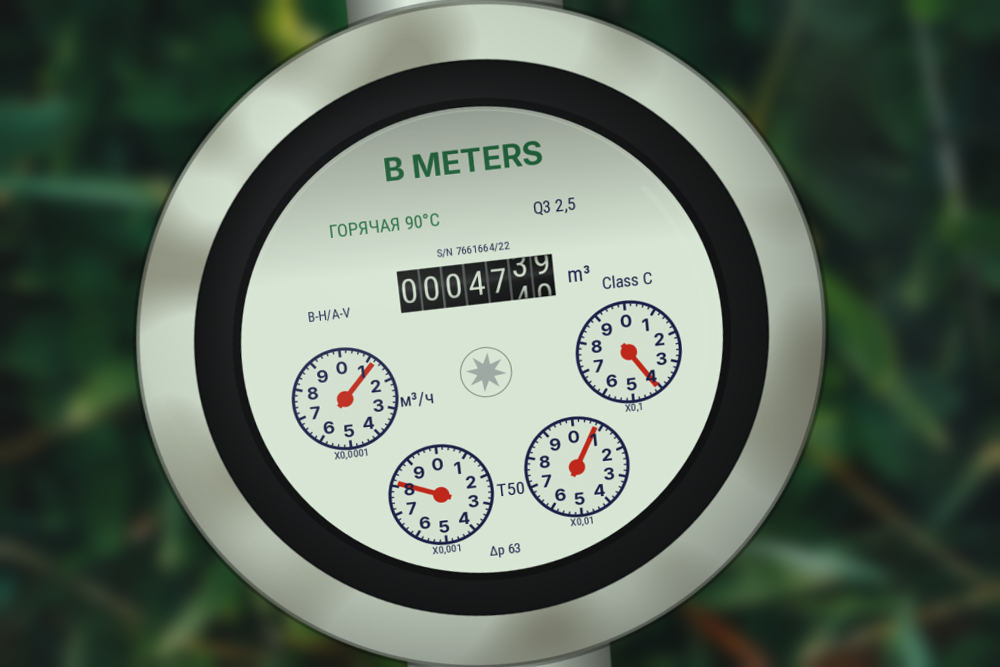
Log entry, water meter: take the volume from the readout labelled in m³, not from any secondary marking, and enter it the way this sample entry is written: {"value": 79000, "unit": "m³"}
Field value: {"value": 4739.4081, "unit": "m³"}
